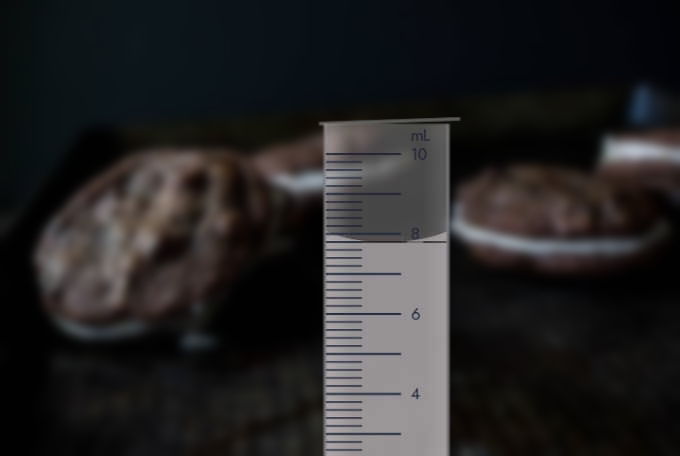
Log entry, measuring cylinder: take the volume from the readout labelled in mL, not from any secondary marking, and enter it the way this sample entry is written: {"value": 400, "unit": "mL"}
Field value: {"value": 7.8, "unit": "mL"}
